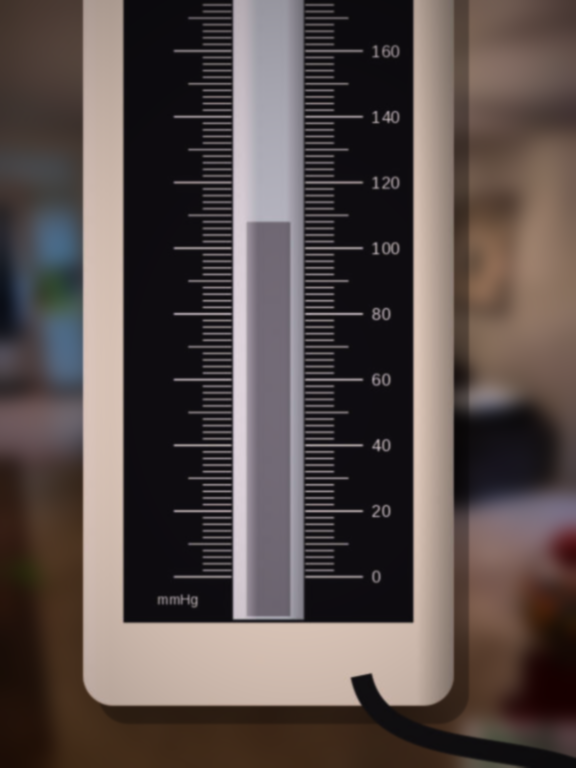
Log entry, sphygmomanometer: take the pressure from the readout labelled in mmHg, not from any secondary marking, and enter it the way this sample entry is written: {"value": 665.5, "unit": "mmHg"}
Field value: {"value": 108, "unit": "mmHg"}
